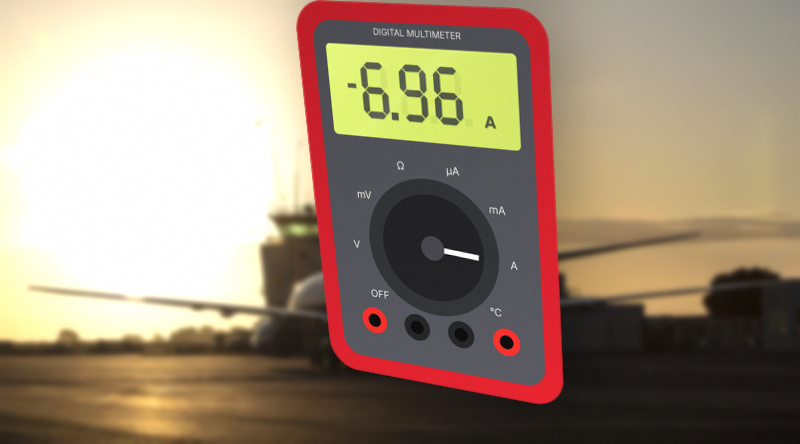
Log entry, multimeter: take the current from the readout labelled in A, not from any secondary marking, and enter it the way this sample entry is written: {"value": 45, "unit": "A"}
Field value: {"value": -6.96, "unit": "A"}
